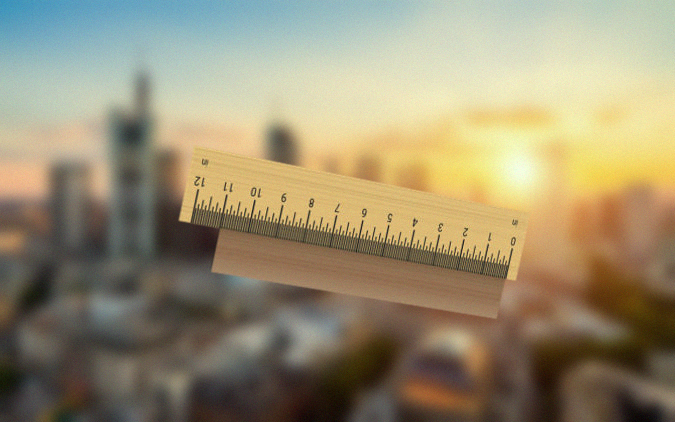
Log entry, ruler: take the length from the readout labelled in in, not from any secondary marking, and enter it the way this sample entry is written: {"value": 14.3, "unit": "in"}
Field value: {"value": 11, "unit": "in"}
